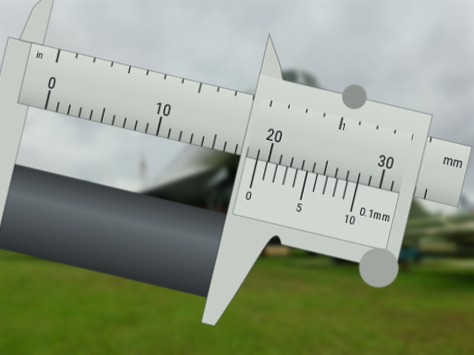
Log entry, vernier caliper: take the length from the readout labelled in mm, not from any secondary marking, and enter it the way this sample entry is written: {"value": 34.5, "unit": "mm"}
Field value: {"value": 19.0, "unit": "mm"}
